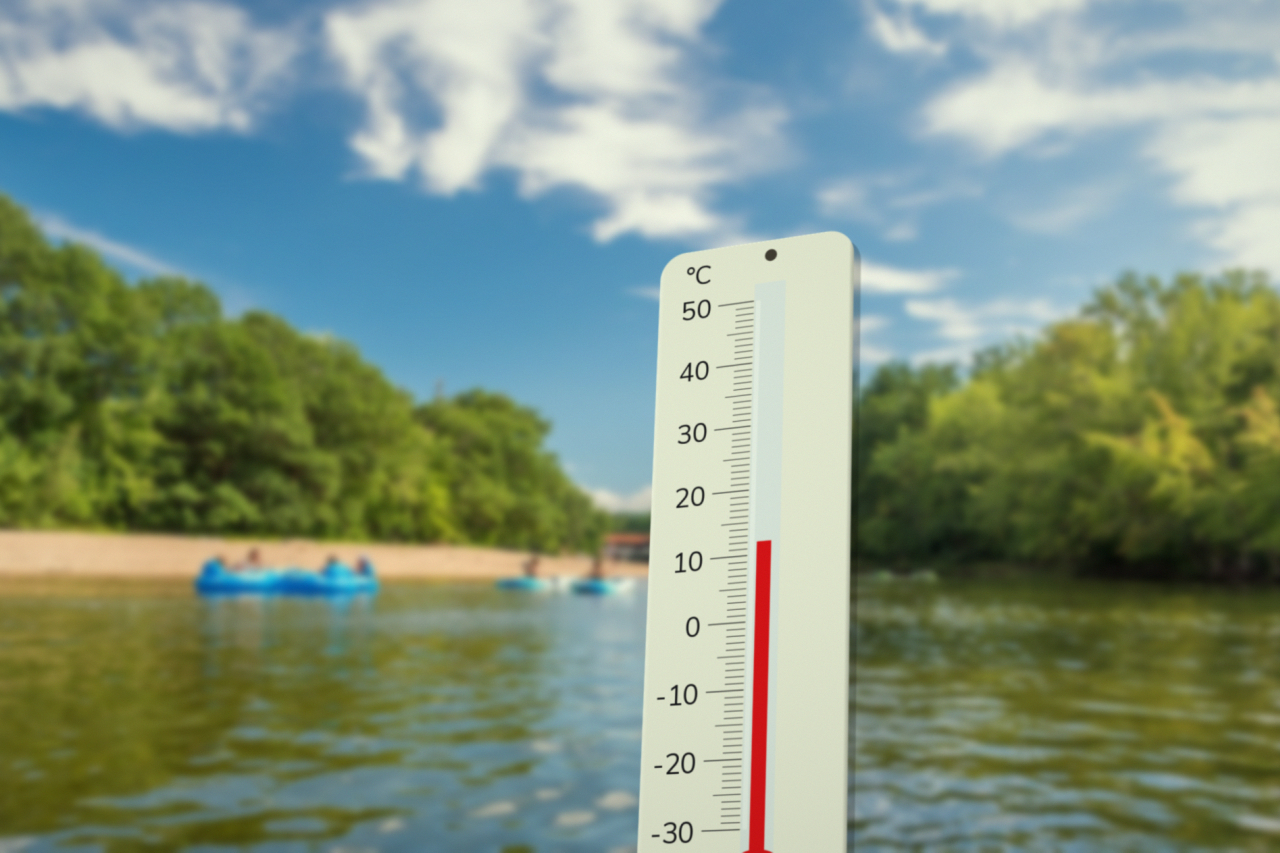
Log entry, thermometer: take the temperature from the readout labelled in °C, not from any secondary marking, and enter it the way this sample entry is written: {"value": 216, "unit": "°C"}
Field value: {"value": 12, "unit": "°C"}
